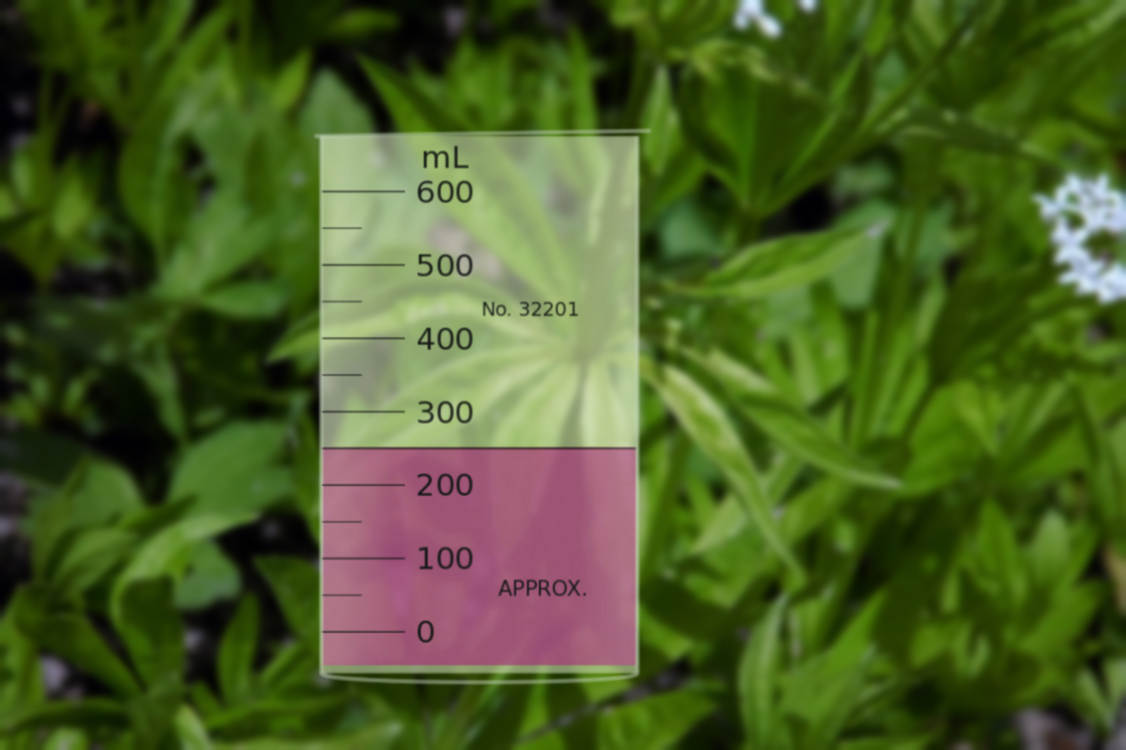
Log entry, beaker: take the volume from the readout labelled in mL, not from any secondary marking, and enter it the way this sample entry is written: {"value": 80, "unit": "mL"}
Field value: {"value": 250, "unit": "mL"}
